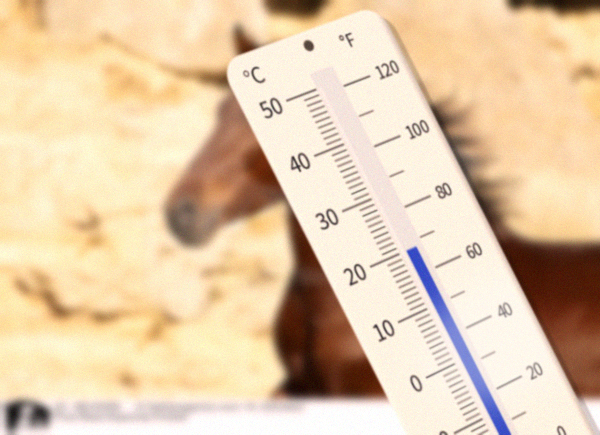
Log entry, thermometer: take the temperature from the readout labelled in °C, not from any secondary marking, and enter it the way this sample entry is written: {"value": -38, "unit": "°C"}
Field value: {"value": 20, "unit": "°C"}
